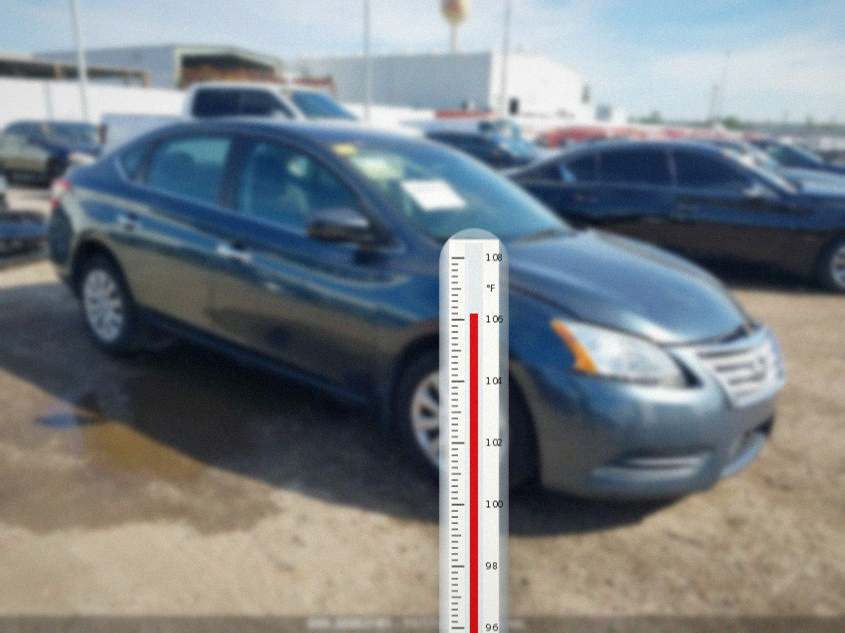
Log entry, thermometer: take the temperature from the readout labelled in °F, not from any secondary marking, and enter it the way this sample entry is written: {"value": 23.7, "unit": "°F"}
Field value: {"value": 106.2, "unit": "°F"}
